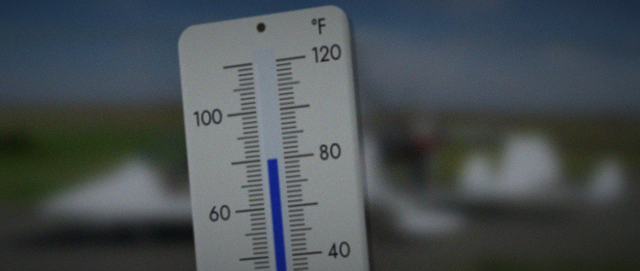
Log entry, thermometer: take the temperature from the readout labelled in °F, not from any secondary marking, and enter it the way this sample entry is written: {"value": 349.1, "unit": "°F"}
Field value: {"value": 80, "unit": "°F"}
